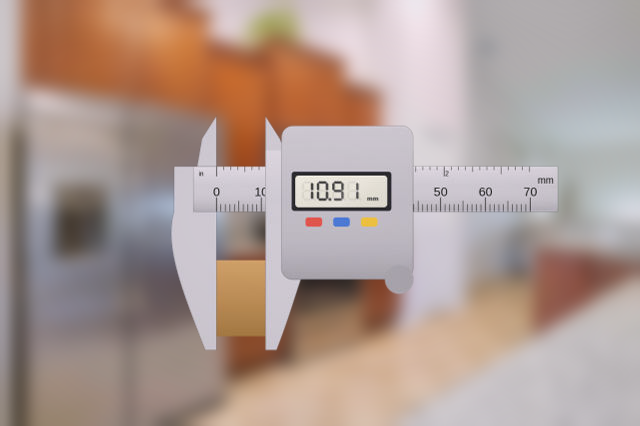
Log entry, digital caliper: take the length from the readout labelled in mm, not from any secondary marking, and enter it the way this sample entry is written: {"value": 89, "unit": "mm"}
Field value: {"value": 10.91, "unit": "mm"}
